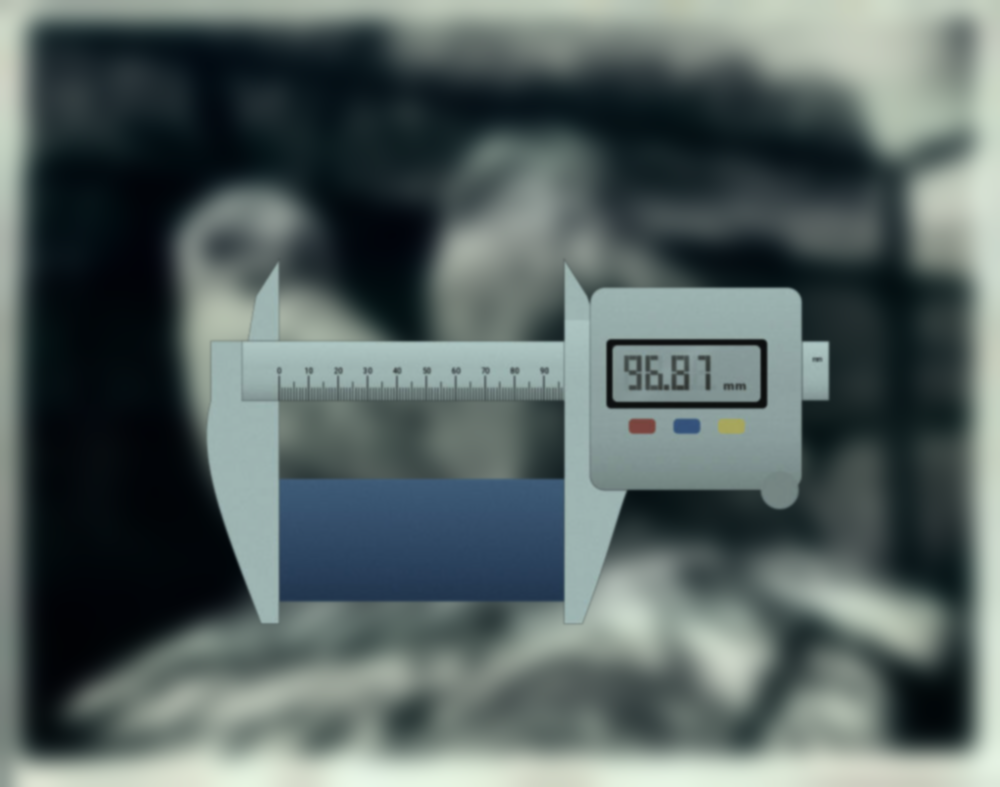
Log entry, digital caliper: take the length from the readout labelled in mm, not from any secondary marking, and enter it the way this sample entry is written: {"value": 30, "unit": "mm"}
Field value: {"value": 96.87, "unit": "mm"}
